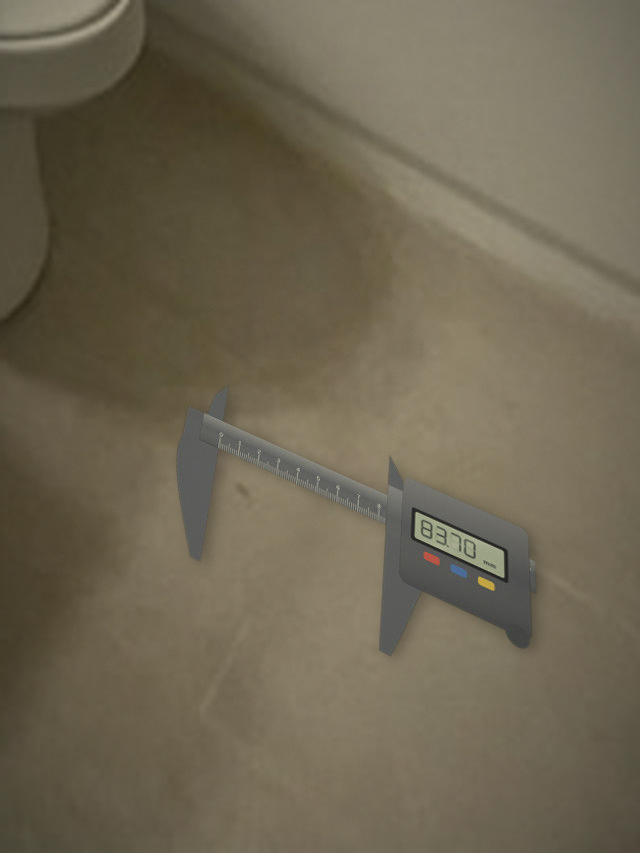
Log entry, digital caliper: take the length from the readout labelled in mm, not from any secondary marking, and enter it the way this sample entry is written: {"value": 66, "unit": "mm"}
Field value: {"value": 83.70, "unit": "mm"}
